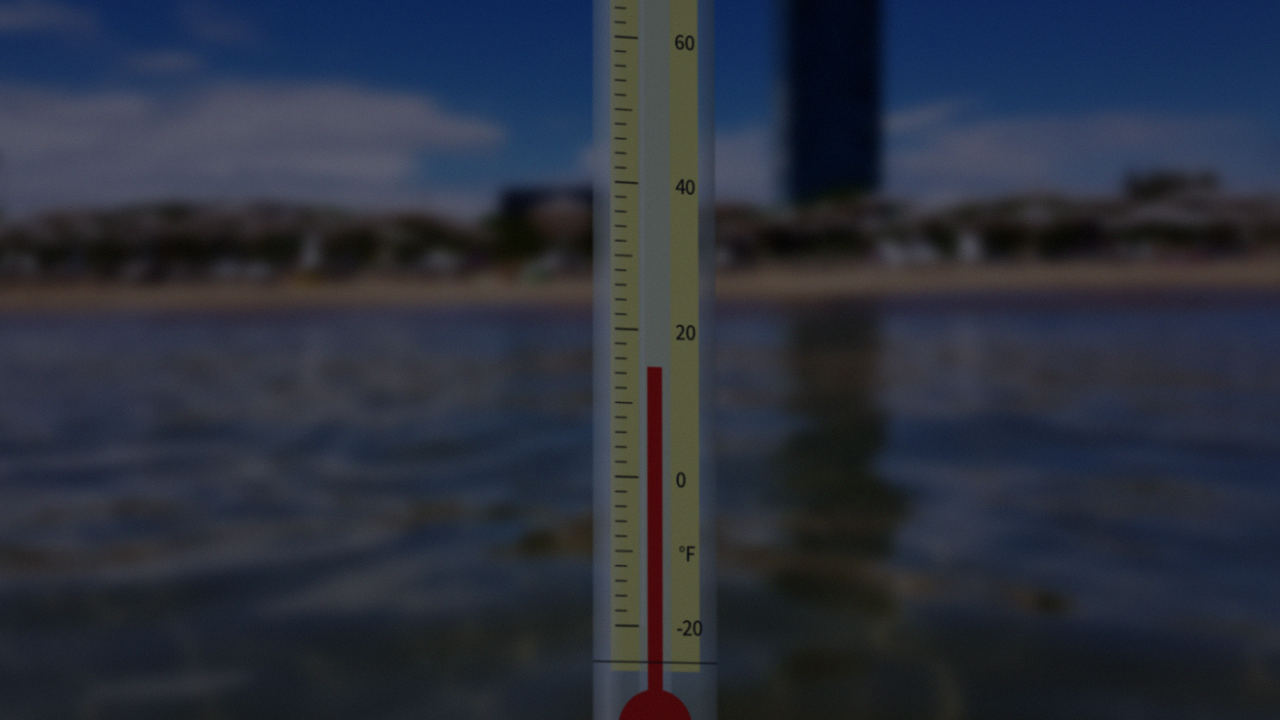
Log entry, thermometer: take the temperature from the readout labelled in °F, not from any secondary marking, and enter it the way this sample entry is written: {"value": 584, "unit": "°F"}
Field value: {"value": 15, "unit": "°F"}
